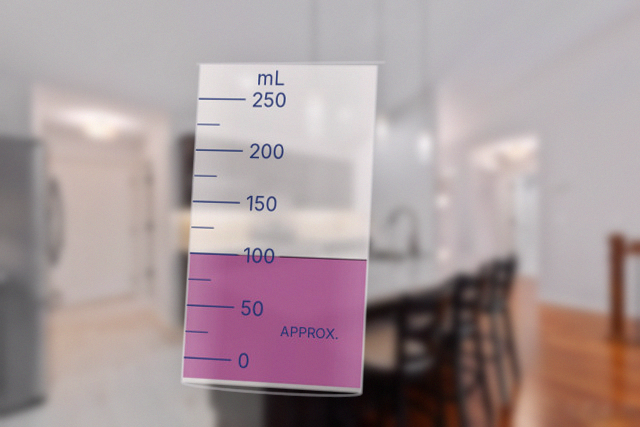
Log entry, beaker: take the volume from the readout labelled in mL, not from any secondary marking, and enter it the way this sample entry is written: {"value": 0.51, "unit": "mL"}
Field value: {"value": 100, "unit": "mL"}
